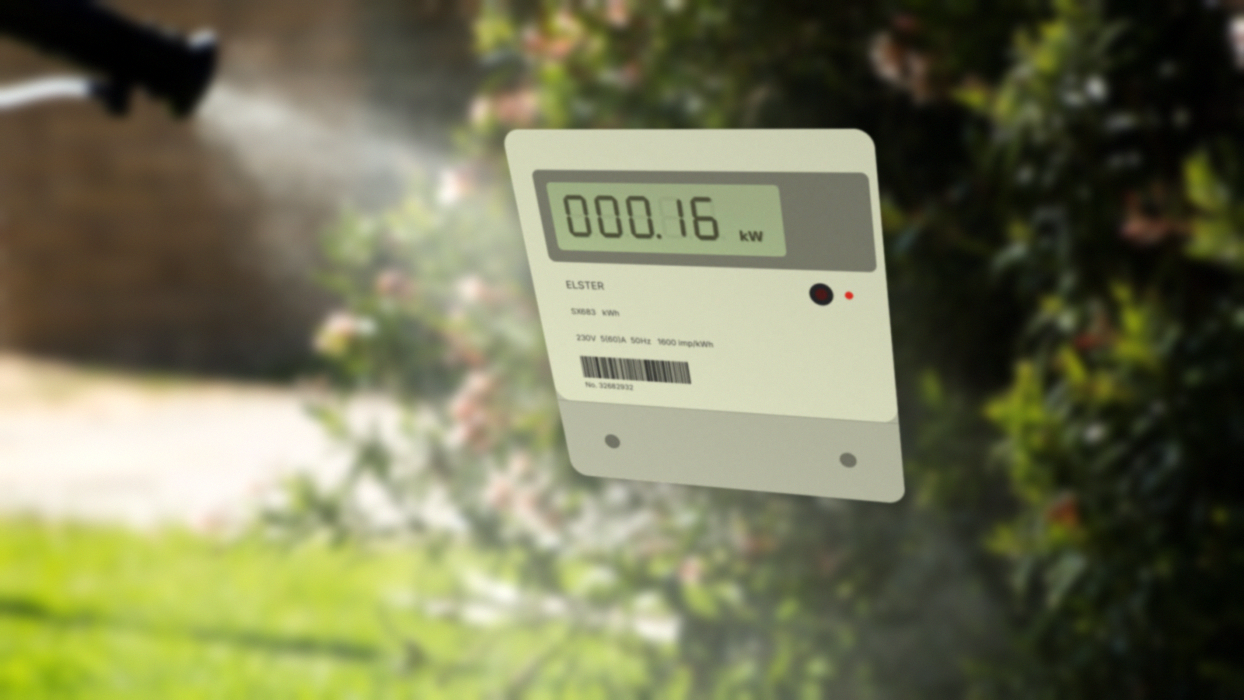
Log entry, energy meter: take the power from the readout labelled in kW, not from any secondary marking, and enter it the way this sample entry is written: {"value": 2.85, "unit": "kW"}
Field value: {"value": 0.16, "unit": "kW"}
